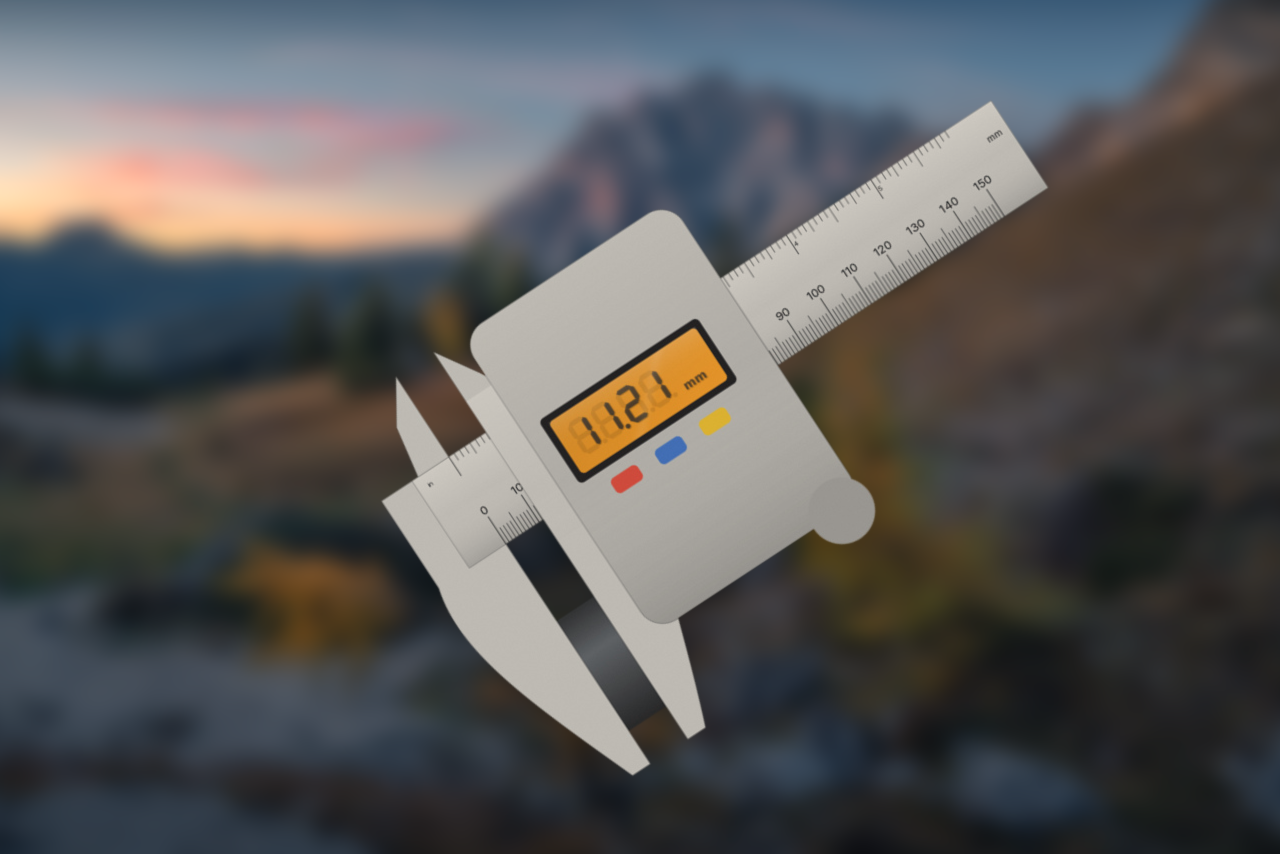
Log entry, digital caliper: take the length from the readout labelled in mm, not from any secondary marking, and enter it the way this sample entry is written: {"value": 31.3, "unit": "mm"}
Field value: {"value": 11.21, "unit": "mm"}
